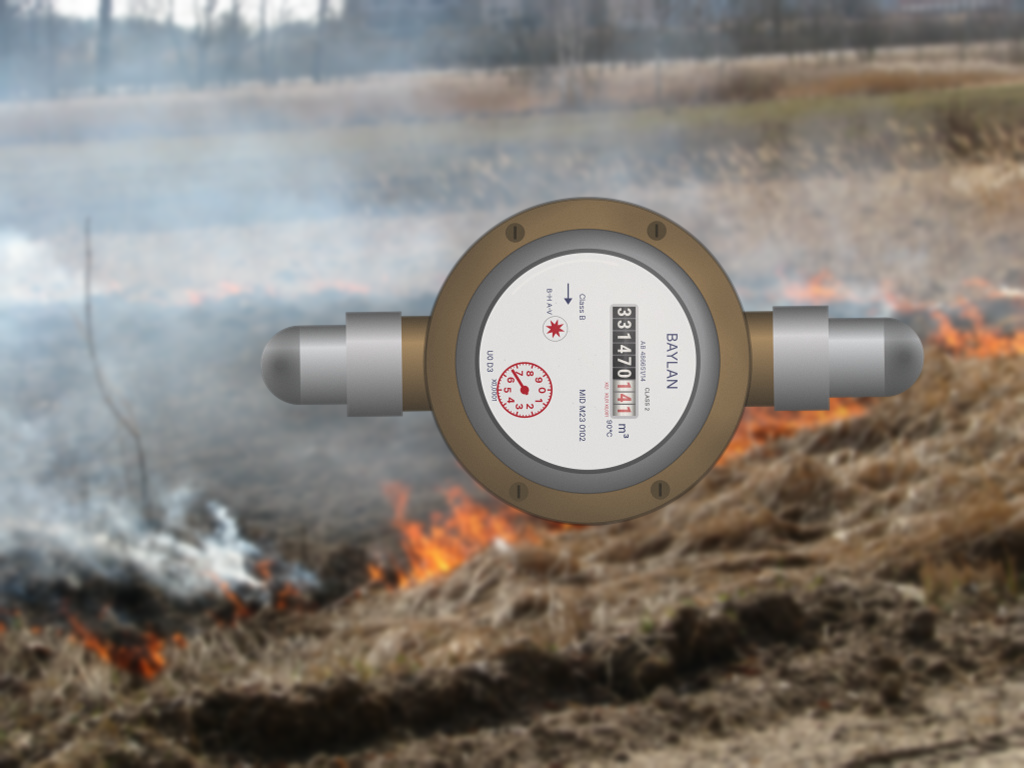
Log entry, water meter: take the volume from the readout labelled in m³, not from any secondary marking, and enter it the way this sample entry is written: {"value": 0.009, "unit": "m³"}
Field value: {"value": 331470.1416, "unit": "m³"}
